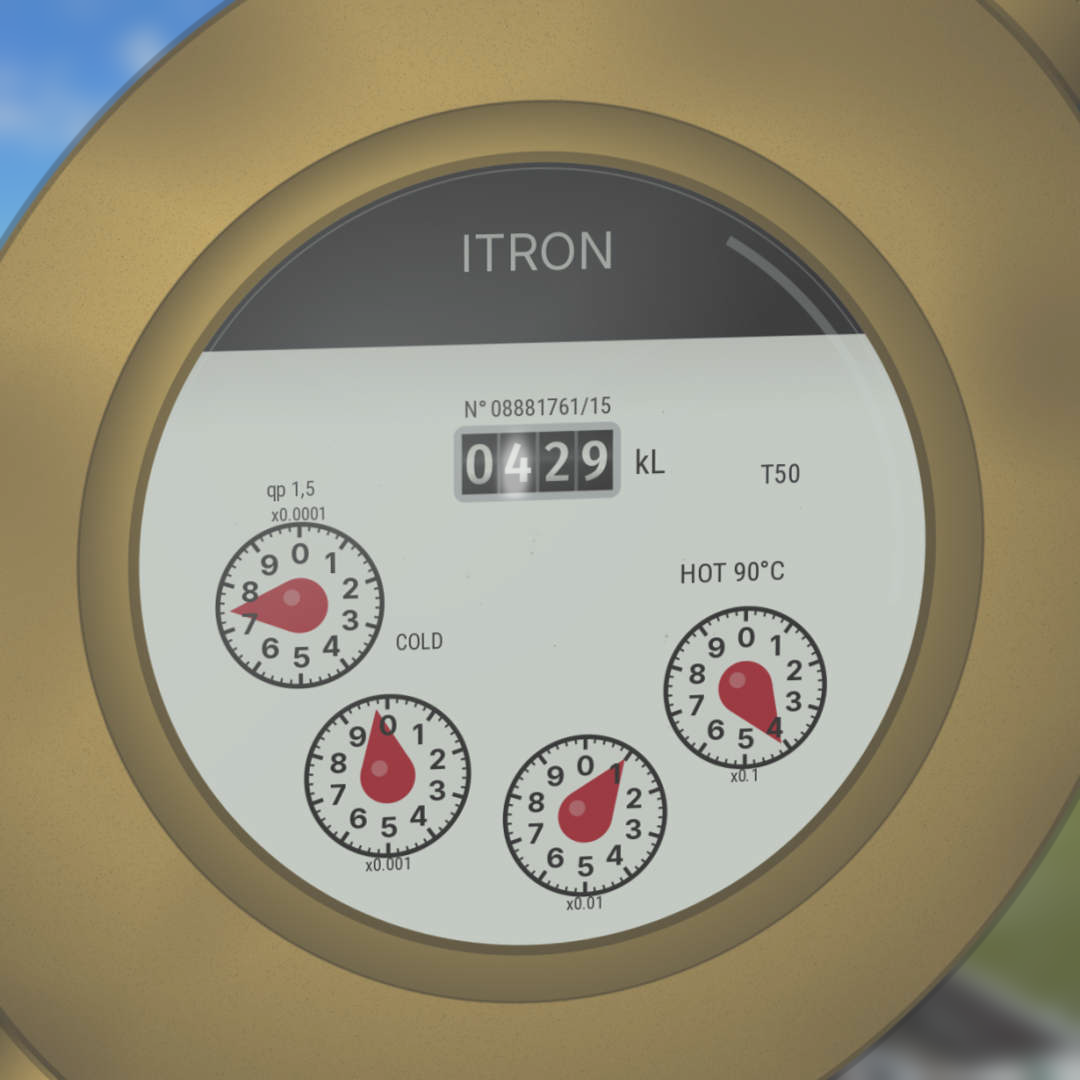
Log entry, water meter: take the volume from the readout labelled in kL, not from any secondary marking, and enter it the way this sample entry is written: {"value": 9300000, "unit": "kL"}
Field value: {"value": 429.4097, "unit": "kL"}
